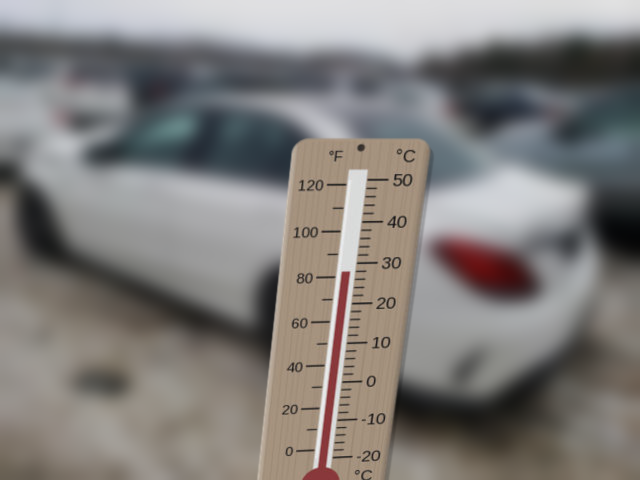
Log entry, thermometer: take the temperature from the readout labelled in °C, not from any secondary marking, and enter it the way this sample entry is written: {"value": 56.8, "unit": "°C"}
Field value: {"value": 28, "unit": "°C"}
